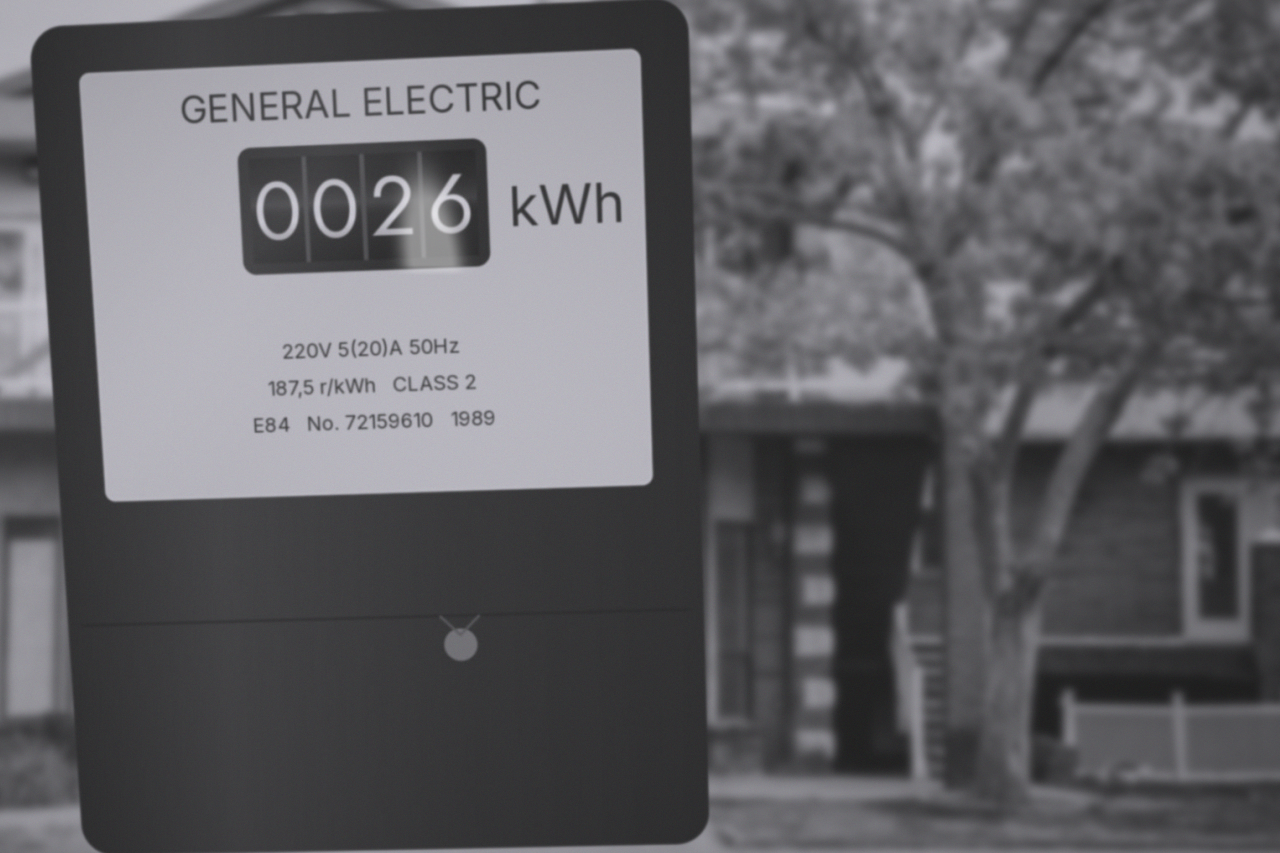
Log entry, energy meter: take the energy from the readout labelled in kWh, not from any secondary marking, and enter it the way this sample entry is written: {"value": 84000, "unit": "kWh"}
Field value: {"value": 26, "unit": "kWh"}
